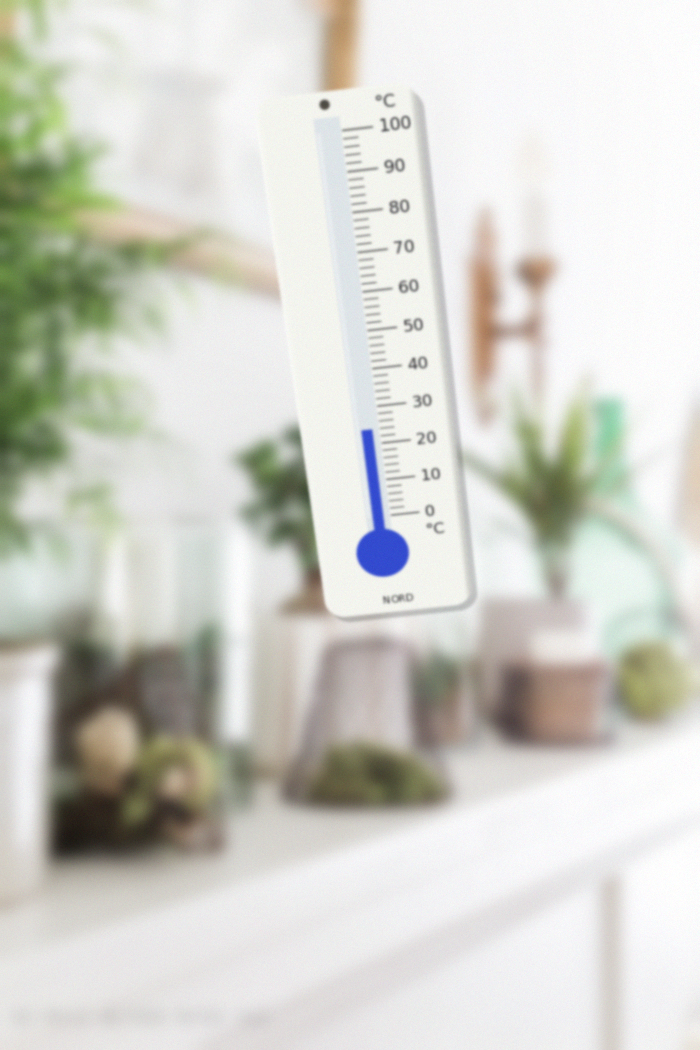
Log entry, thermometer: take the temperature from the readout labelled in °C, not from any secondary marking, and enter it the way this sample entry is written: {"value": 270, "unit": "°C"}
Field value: {"value": 24, "unit": "°C"}
